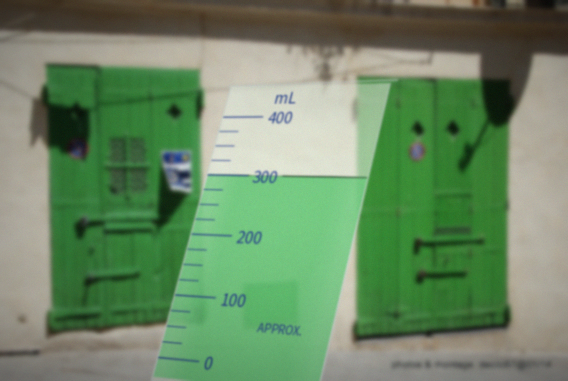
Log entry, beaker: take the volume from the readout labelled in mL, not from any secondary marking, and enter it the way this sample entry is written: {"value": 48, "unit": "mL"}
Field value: {"value": 300, "unit": "mL"}
